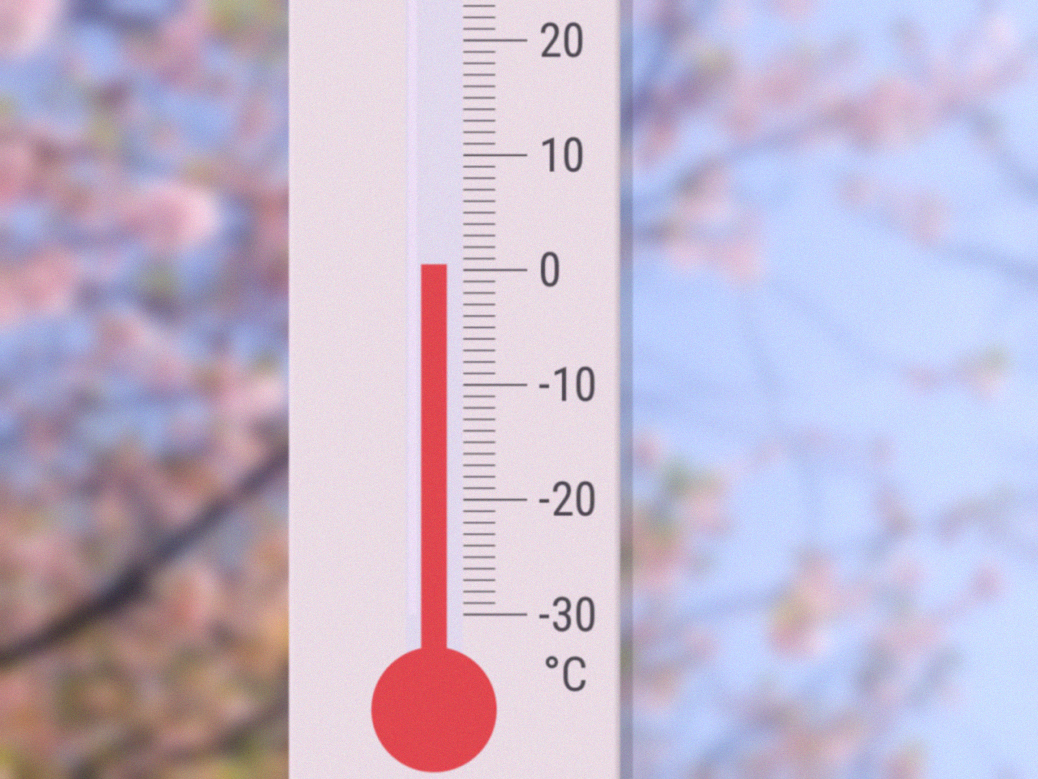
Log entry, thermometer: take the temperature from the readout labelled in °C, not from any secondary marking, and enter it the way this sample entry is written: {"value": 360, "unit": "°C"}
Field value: {"value": 0.5, "unit": "°C"}
